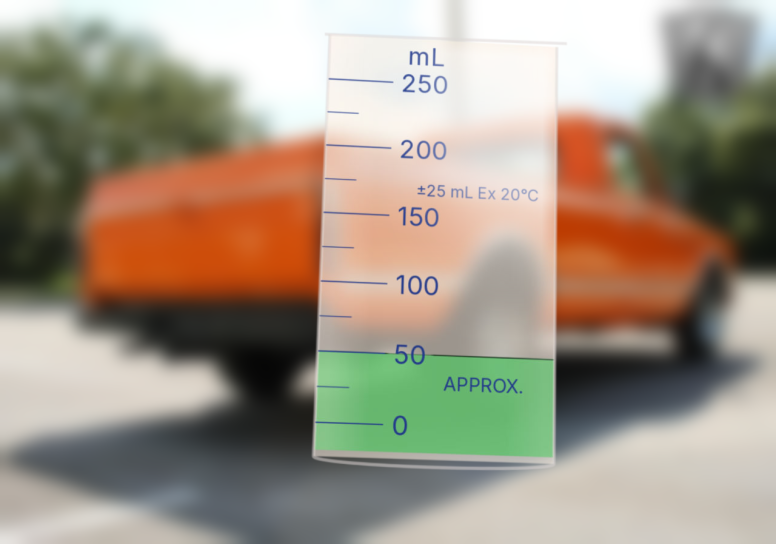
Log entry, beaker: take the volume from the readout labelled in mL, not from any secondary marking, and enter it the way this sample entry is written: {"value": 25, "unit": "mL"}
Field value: {"value": 50, "unit": "mL"}
